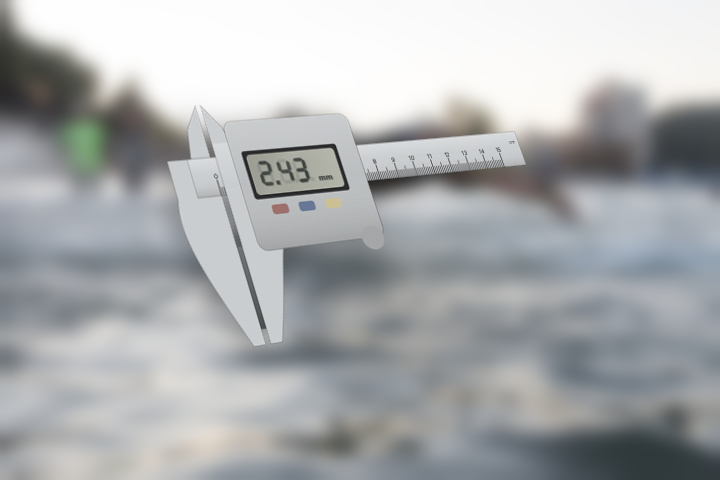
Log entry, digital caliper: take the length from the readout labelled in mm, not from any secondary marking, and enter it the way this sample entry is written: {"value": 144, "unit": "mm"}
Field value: {"value": 2.43, "unit": "mm"}
